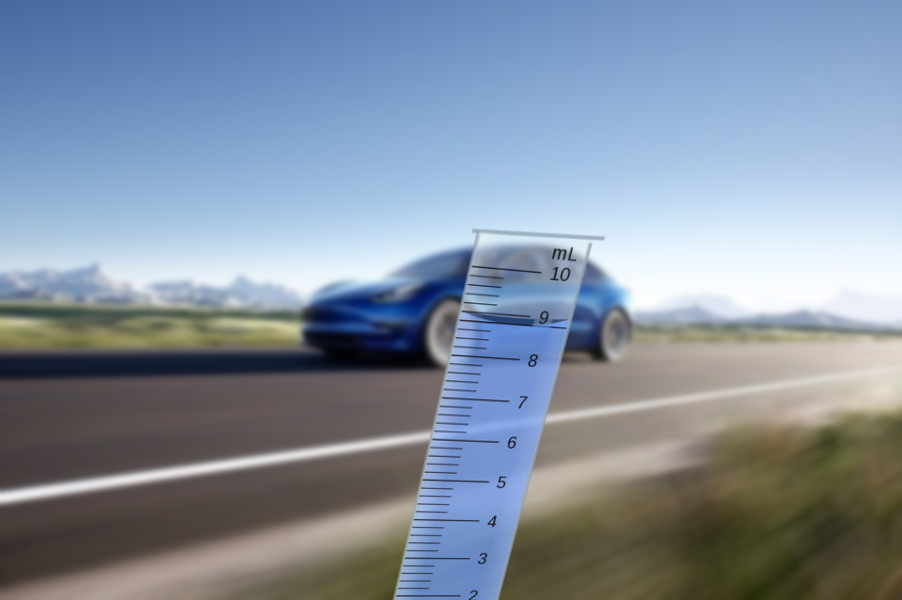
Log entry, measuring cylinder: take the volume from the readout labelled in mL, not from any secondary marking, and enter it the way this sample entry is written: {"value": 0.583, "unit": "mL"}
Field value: {"value": 8.8, "unit": "mL"}
